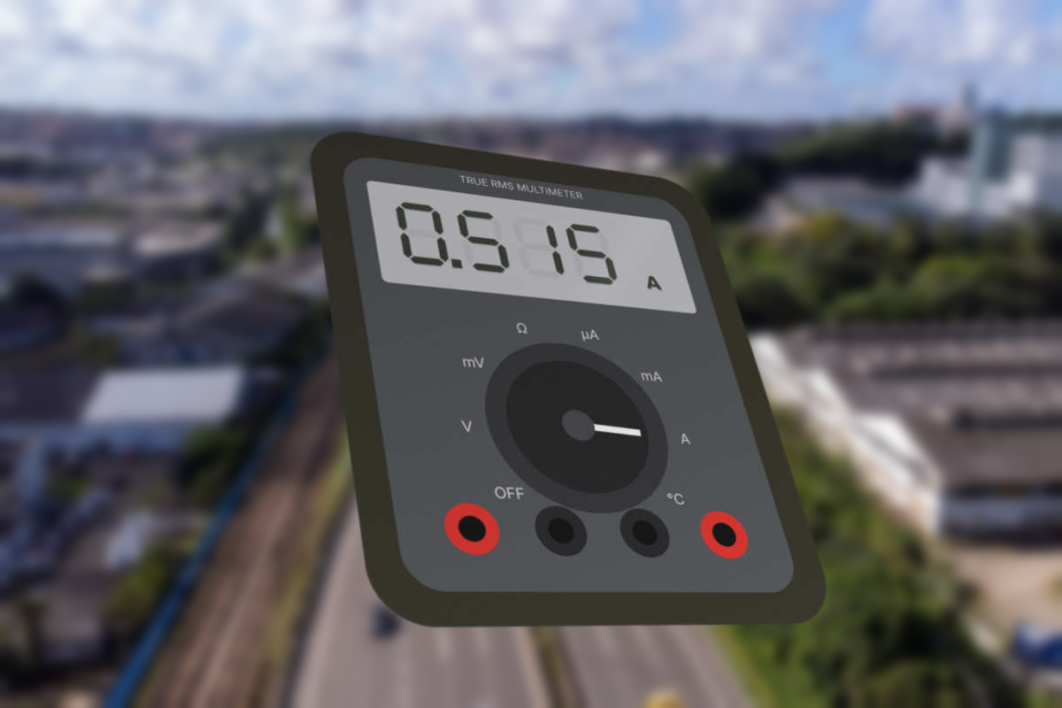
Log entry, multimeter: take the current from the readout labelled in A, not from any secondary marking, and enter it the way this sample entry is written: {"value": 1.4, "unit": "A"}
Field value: {"value": 0.515, "unit": "A"}
